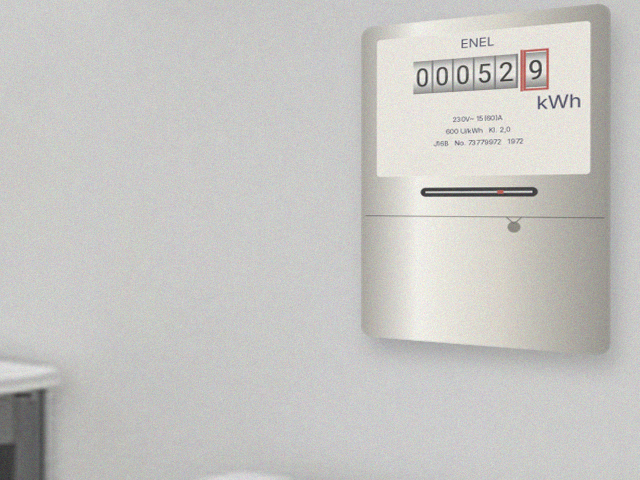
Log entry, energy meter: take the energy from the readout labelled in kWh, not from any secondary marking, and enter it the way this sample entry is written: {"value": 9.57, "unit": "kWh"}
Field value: {"value": 52.9, "unit": "kWh"}
